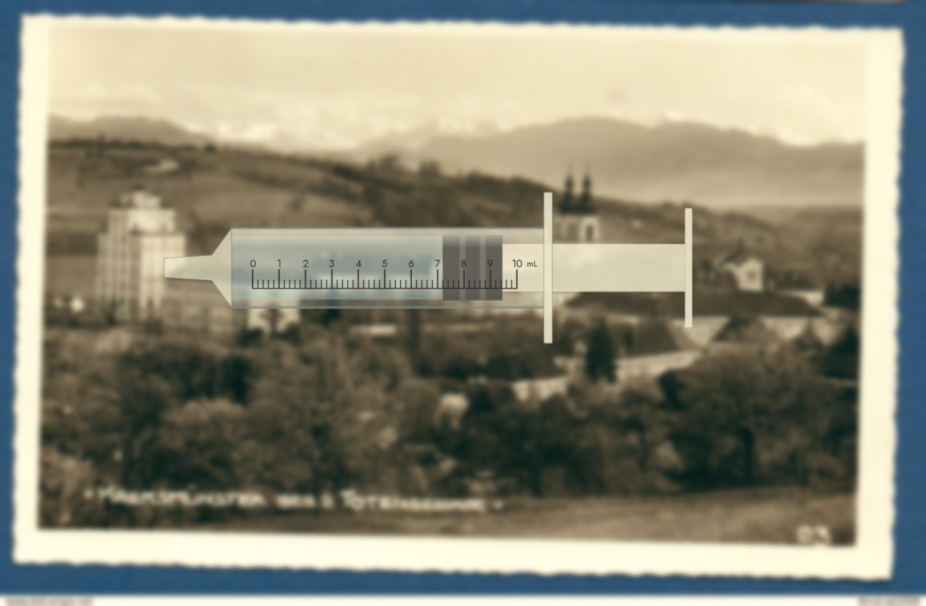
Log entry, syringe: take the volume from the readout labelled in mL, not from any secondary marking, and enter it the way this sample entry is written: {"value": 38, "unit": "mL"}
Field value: {"value": 7.2, "unit": "mL"}
